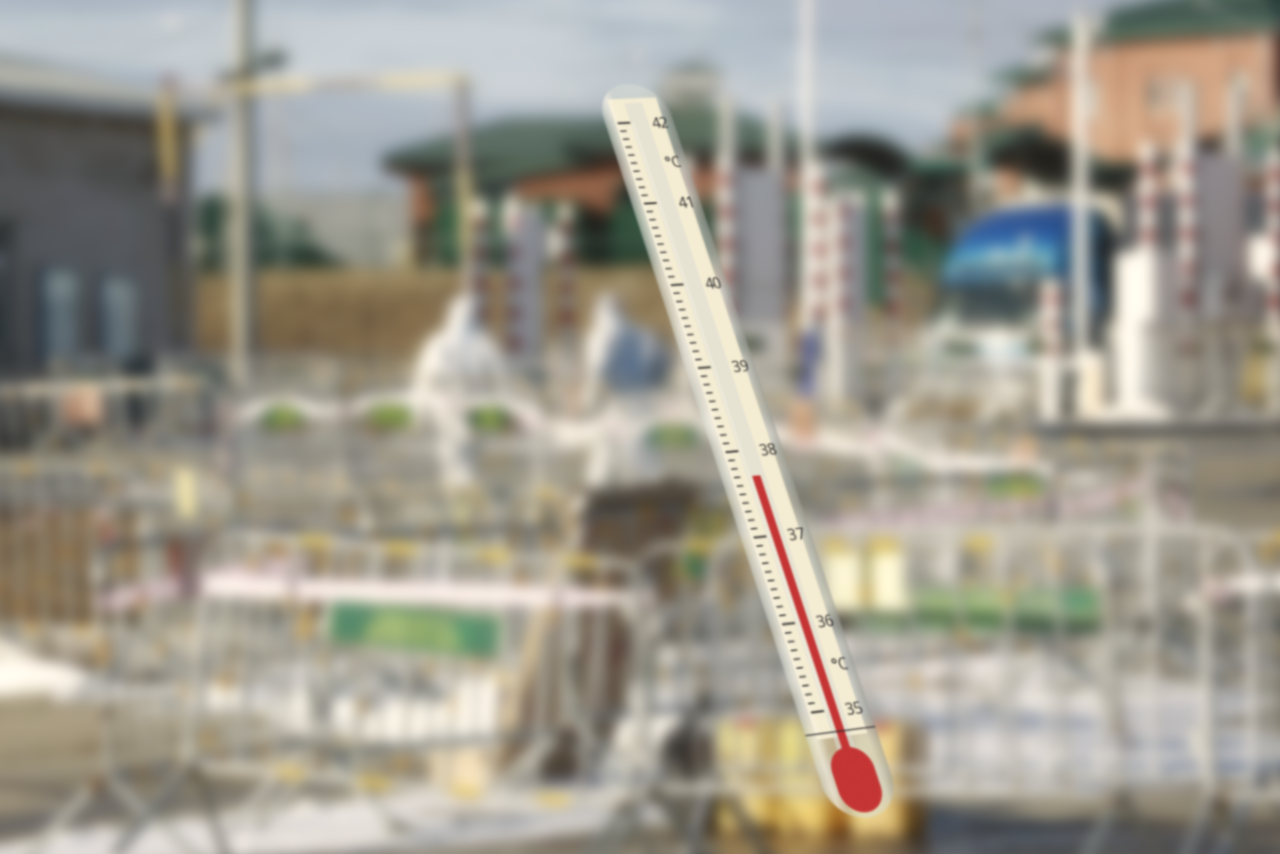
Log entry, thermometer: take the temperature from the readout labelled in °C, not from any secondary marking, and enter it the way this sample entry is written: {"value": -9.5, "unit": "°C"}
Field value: {"value": 37.7, "unit": "°C"}
